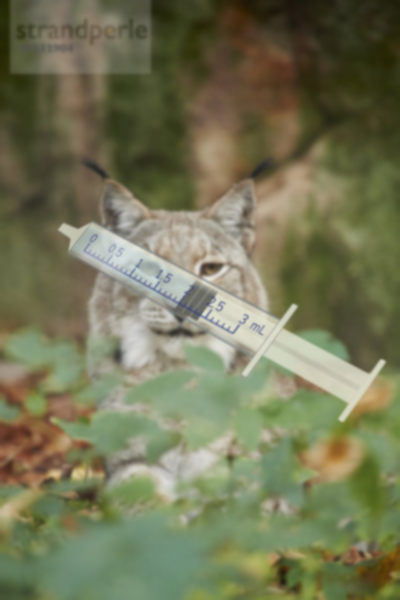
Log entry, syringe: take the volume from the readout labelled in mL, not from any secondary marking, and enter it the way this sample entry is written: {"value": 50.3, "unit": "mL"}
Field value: {"value": 2, "unit": "mL"}
